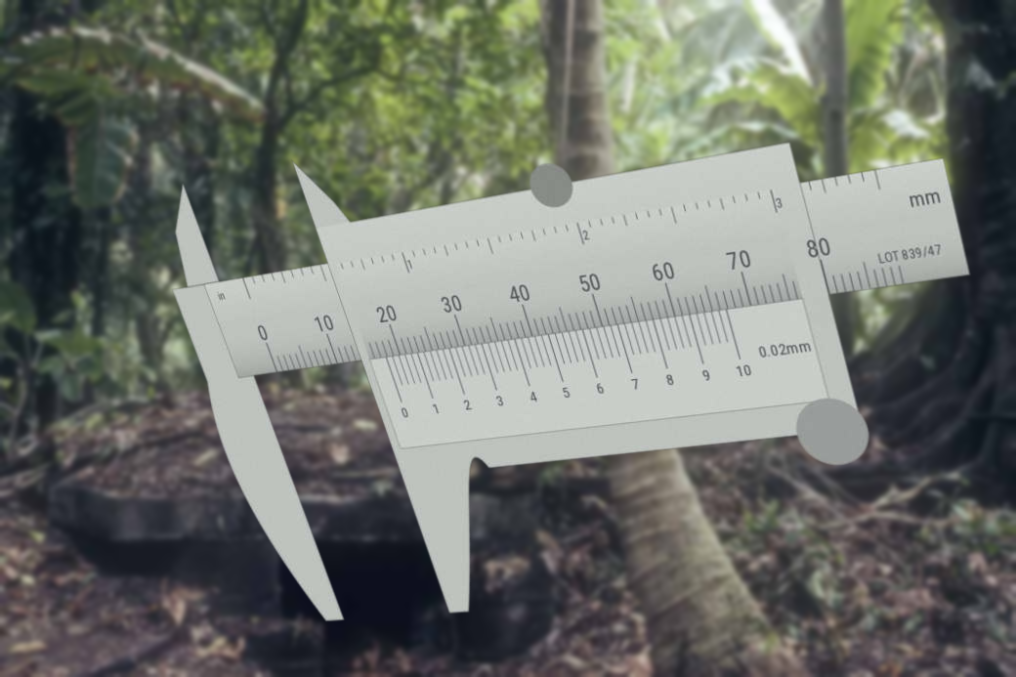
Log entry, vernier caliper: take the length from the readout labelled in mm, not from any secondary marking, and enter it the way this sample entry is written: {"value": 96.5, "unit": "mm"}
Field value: {"value": 17.8, "unit": "mm"}
